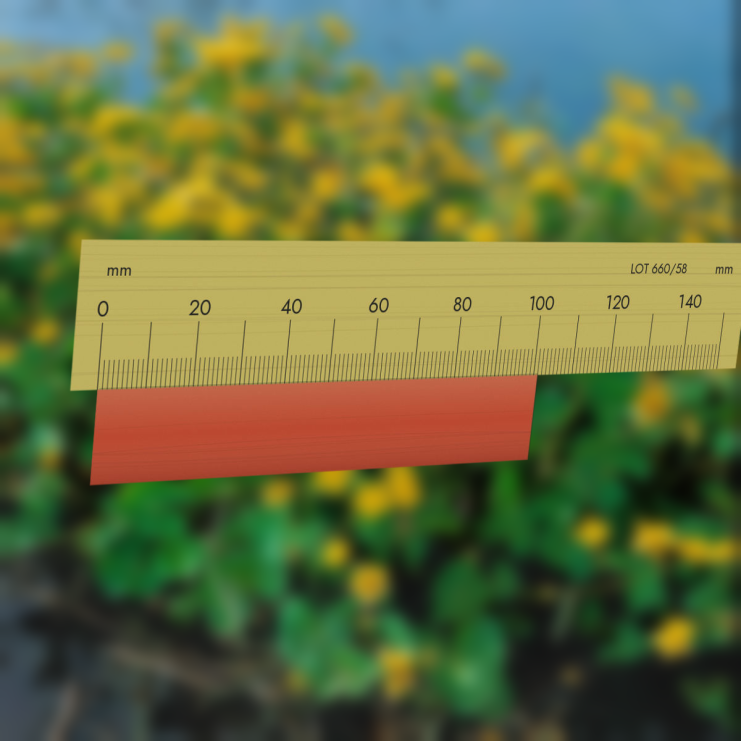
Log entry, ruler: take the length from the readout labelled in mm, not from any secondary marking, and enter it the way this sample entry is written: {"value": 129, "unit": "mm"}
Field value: {"value": 101, "unit": "mm"}
